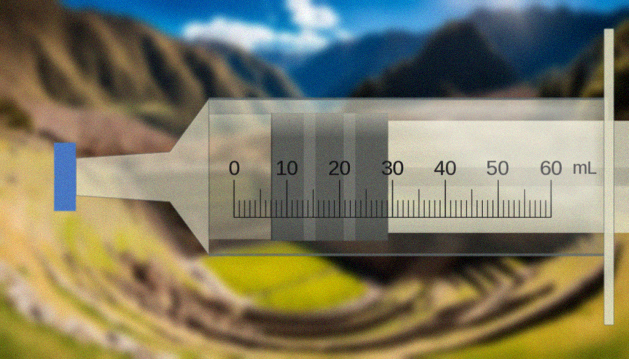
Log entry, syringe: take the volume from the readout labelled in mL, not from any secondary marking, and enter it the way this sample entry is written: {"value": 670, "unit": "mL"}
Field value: {"value": 7, "unit": "mL"}
